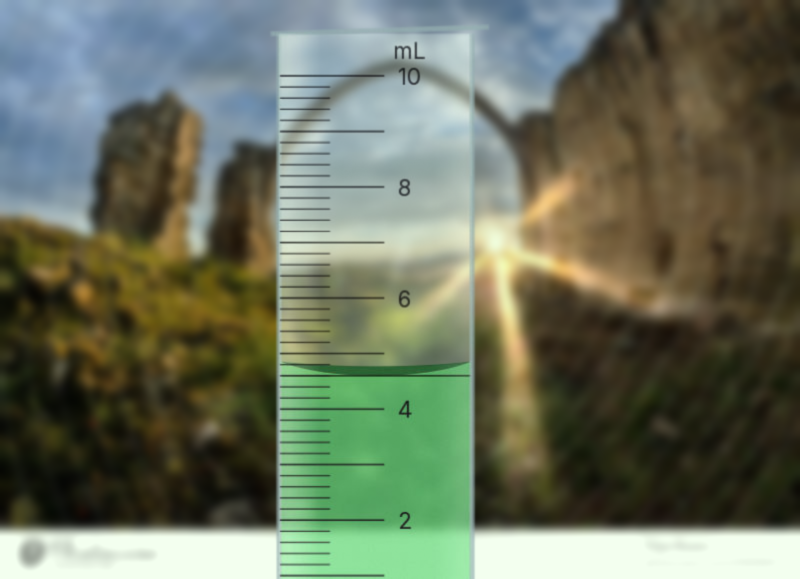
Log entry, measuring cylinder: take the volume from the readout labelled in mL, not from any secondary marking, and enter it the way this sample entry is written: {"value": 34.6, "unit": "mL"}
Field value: {"value": 4.6, "unit": "mL"}
